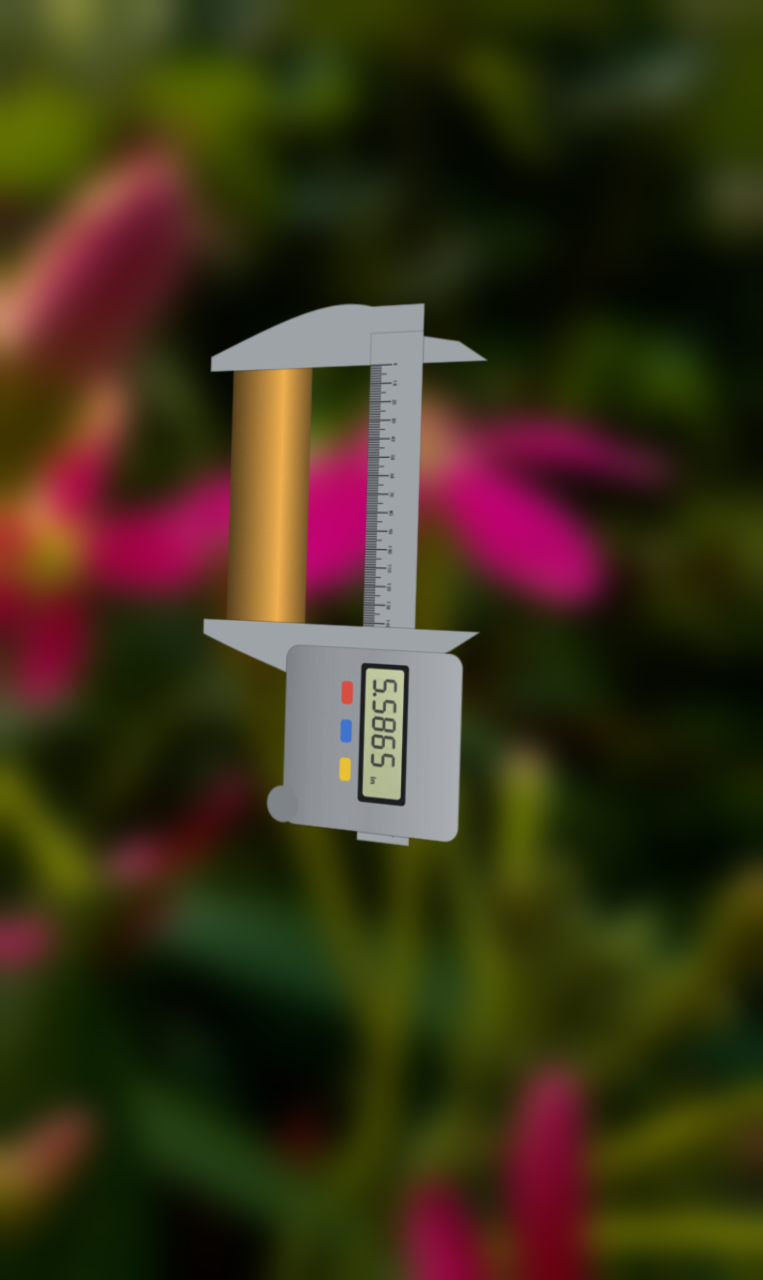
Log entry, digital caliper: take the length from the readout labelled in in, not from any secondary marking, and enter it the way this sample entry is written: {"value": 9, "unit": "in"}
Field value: {"value": 5.5865, "unit": "in"}
